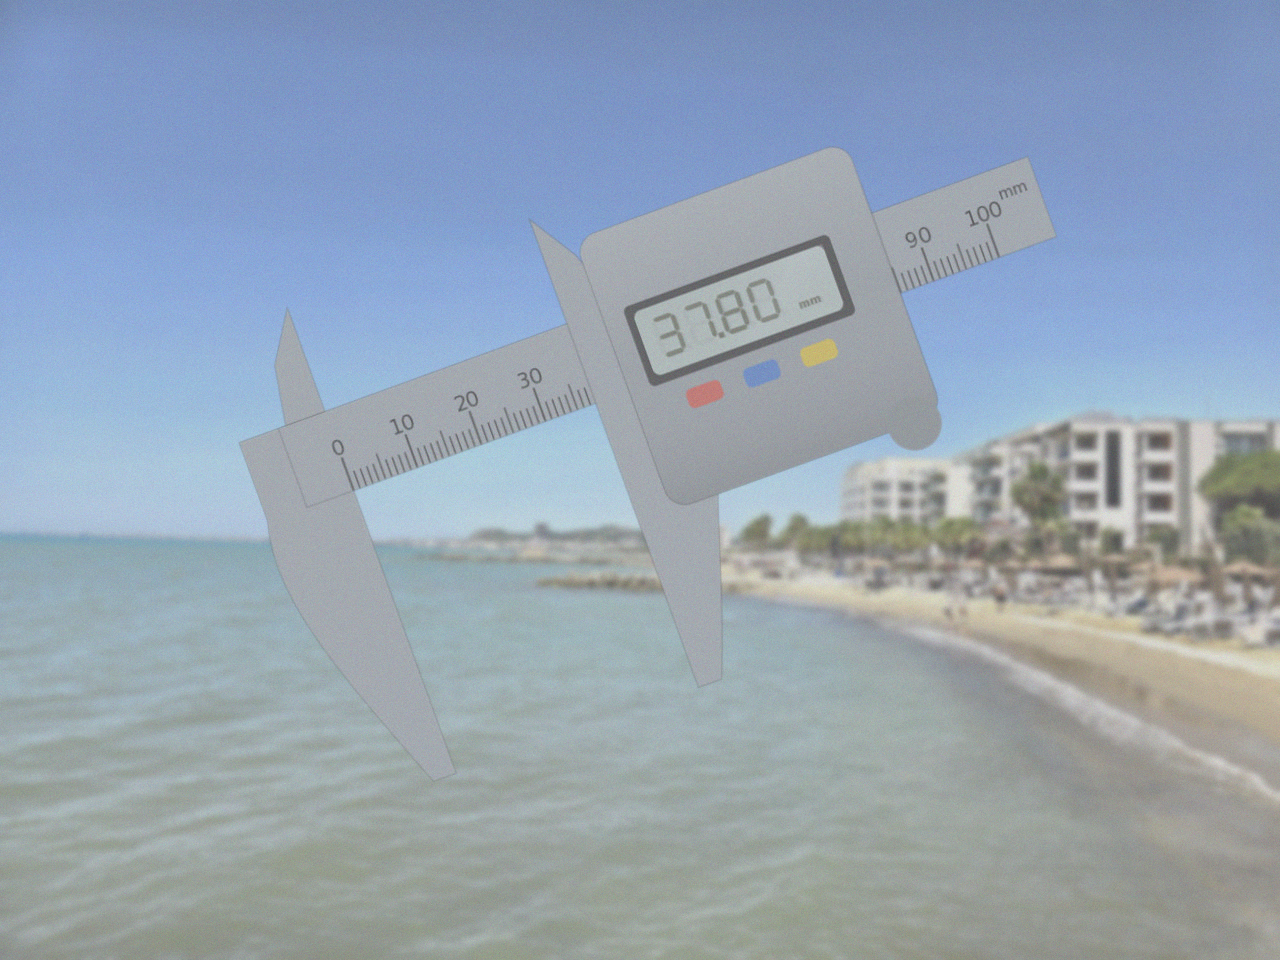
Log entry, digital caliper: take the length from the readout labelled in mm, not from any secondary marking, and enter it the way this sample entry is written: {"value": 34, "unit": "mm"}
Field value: {"value": 37.80, "unit": "mm"}
